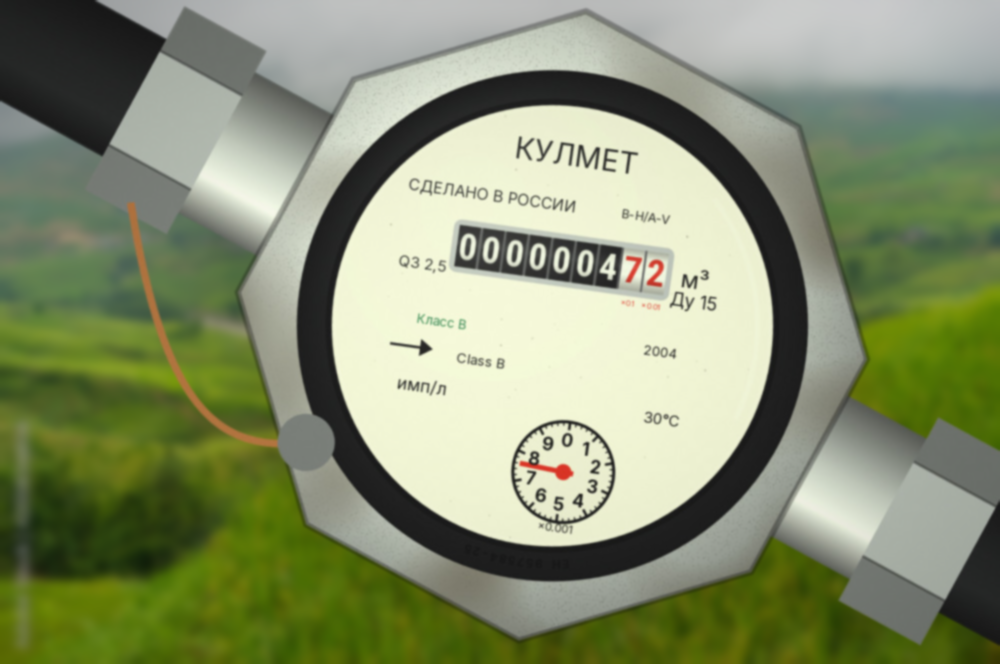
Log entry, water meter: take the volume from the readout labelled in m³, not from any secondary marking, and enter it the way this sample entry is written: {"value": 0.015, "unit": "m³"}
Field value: {"value": 4.727, "unit": "m³"}
